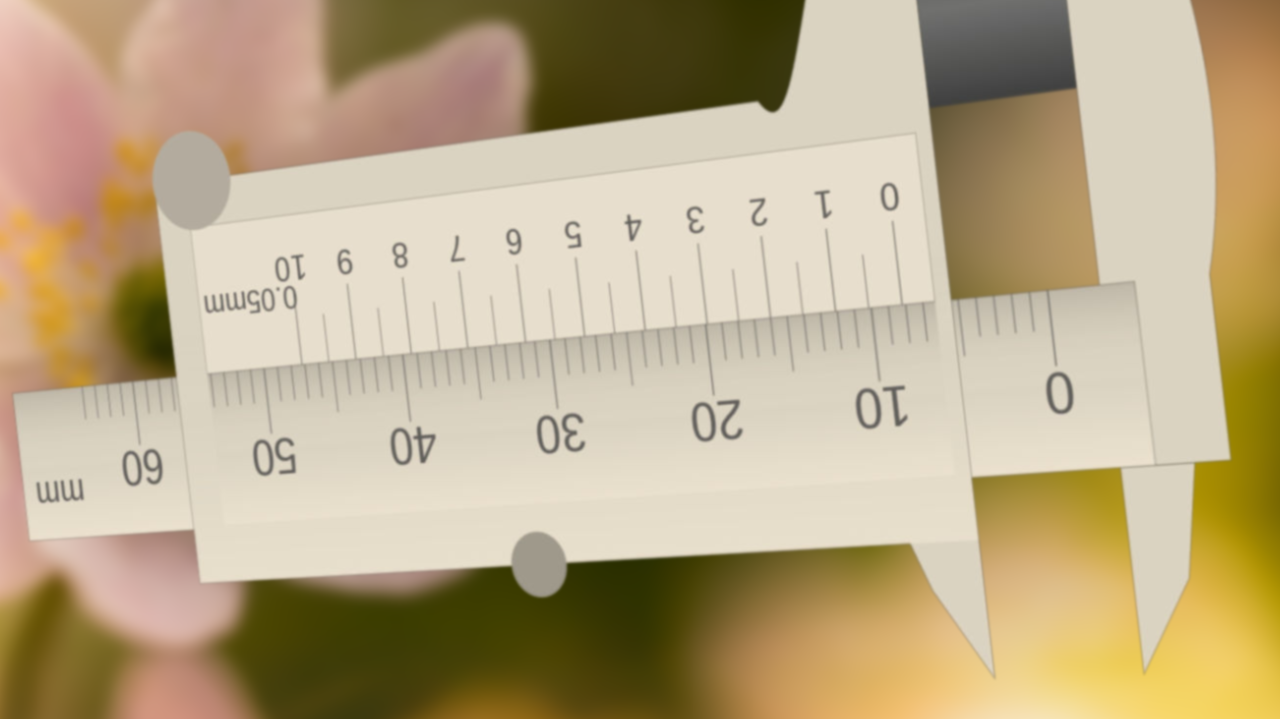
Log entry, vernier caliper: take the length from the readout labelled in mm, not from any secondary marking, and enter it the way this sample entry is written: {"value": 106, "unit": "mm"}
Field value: {"value": 8.2, "unit": "mm"}
